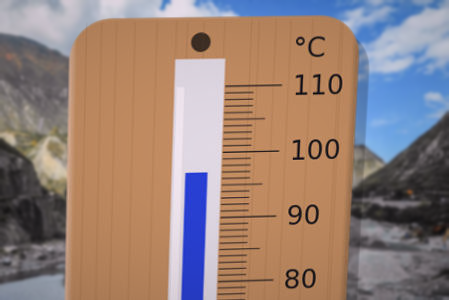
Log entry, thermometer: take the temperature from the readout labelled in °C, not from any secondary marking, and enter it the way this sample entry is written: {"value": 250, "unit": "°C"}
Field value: {"value": 97, "unit": "°C"}
